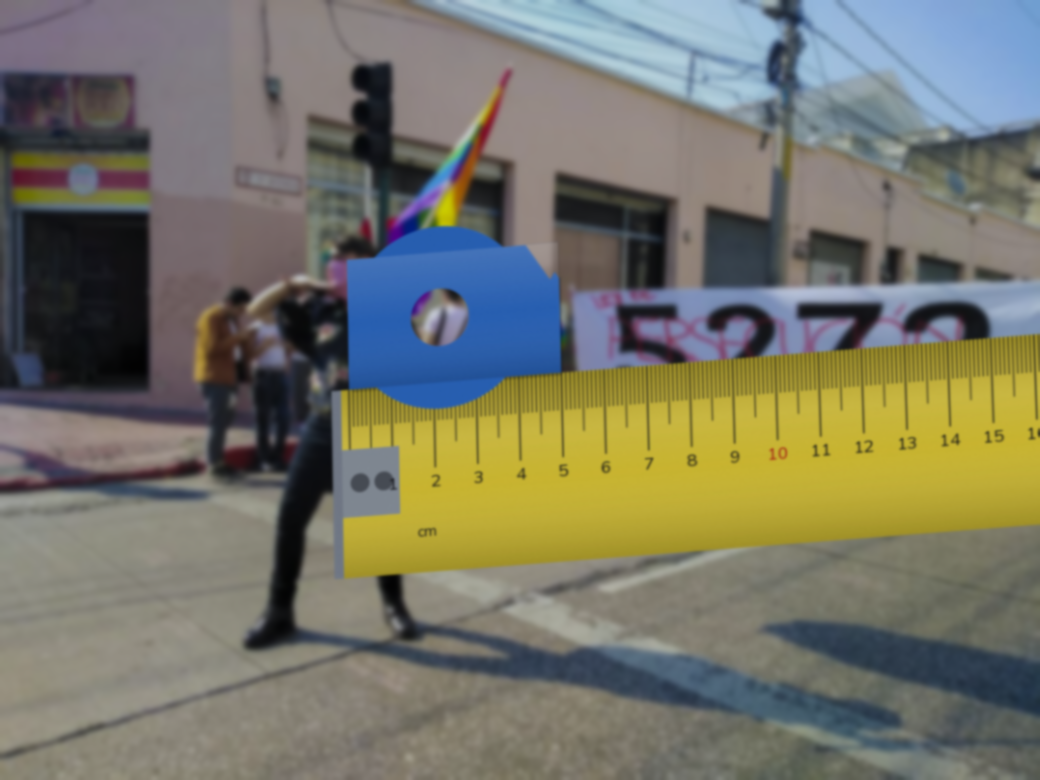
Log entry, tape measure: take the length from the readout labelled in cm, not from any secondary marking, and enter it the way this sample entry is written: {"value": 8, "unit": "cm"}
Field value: {"value": 5, "unit": "cm"}
